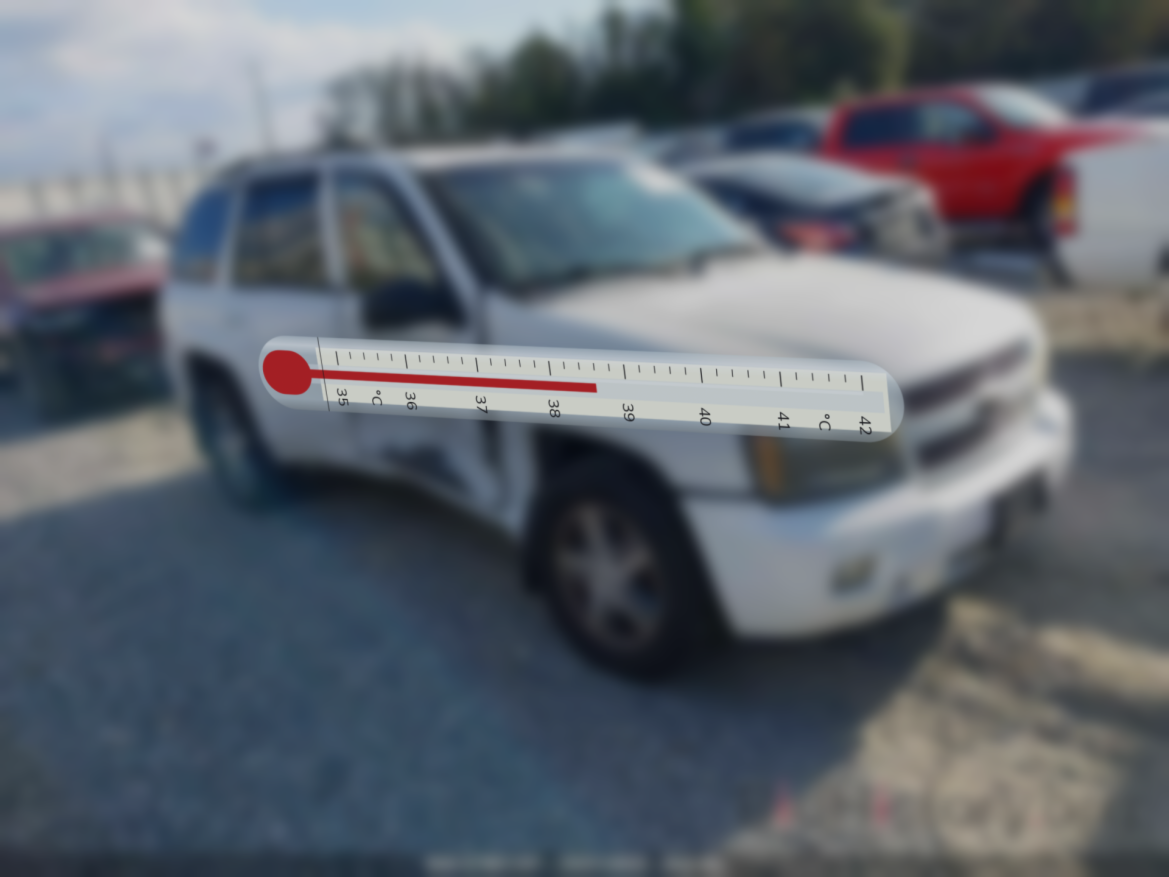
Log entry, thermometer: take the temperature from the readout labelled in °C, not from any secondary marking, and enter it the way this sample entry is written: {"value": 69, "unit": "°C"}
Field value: {"value": 38.6, "unit": "°C"}
